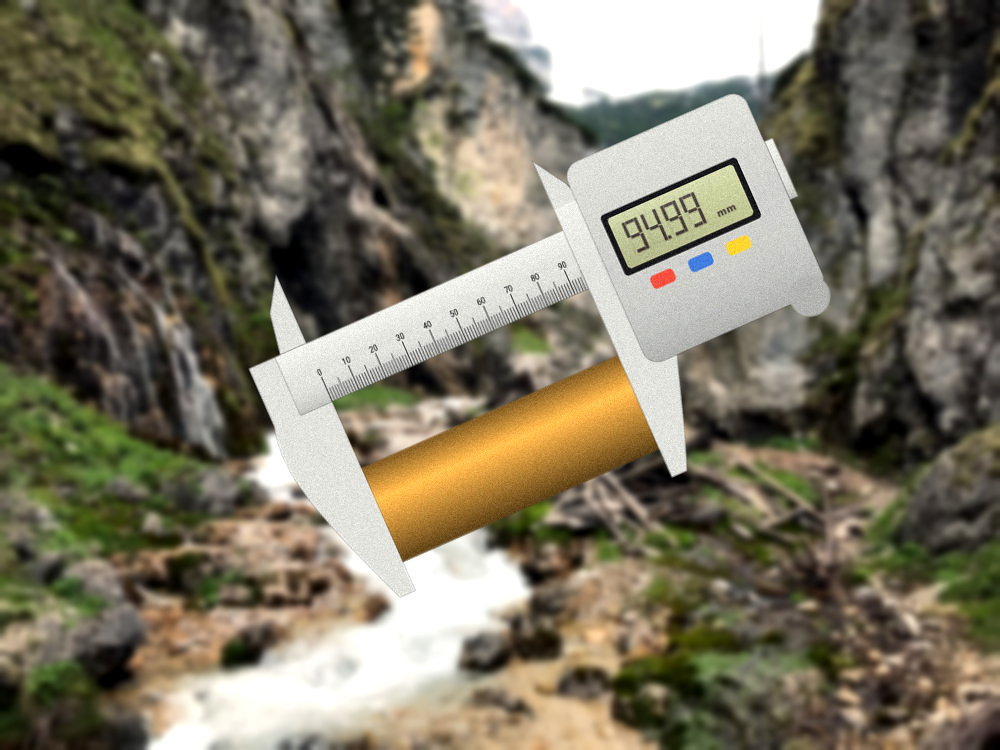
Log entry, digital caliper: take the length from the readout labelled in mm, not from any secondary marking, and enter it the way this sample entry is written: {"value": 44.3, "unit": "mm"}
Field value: {"value": 94.99, "unit": "mm"}
